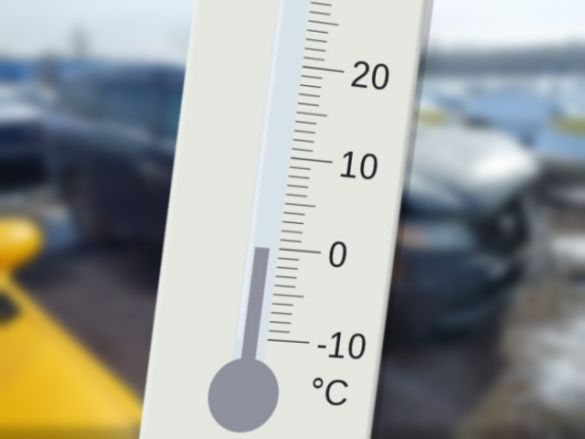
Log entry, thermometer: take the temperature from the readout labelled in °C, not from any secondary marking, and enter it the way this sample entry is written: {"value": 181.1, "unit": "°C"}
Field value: {"value": 0, "unit": "°C"}
